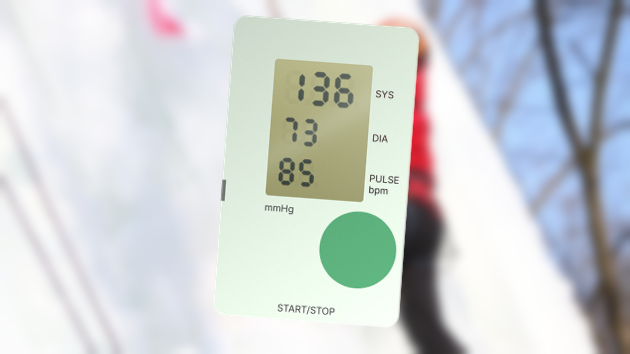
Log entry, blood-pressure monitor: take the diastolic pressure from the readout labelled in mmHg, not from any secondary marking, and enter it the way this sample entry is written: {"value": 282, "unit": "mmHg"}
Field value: {"value": 73, "unit": "mmHg"}
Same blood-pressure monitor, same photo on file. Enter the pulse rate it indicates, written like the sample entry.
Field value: {"value": 85, "unit": "bpm"}
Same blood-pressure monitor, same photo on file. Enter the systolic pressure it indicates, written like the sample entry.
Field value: {"value": 136, "unit": "mmHg"}
